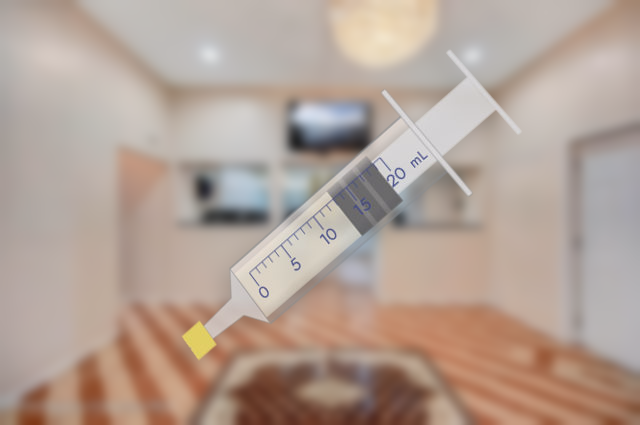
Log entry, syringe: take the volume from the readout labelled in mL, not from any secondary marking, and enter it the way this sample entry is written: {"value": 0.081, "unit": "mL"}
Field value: {"value": 13, "unit": "mL"}
